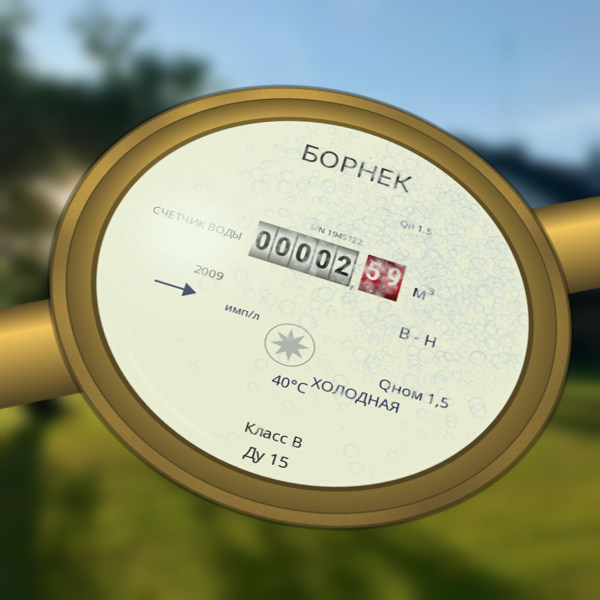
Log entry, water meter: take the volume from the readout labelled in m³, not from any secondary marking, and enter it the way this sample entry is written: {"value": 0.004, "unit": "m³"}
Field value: {"value": 2.59, "unit": "m³"}
